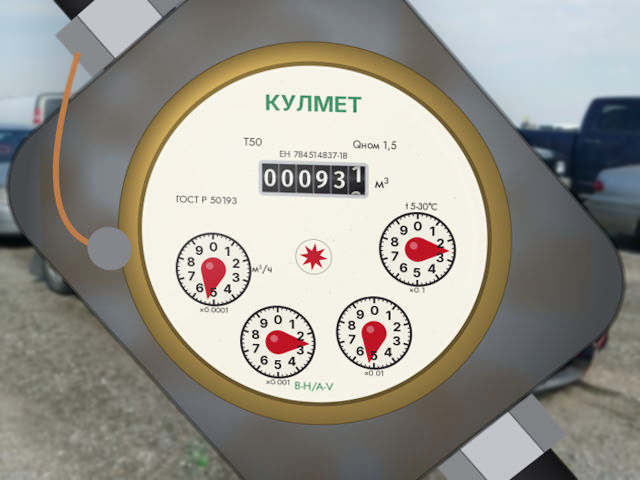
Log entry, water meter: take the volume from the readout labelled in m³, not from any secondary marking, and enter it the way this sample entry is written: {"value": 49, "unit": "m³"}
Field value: {"value": 931.2525, "unit": "m³"}
